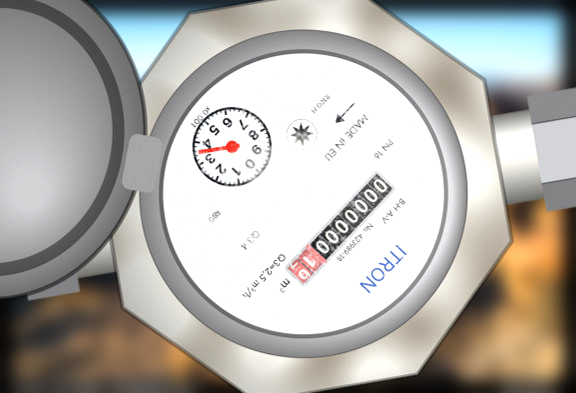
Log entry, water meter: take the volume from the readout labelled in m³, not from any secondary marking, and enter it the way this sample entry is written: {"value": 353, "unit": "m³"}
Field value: {"value": 0.163, "unit": "m³"}
